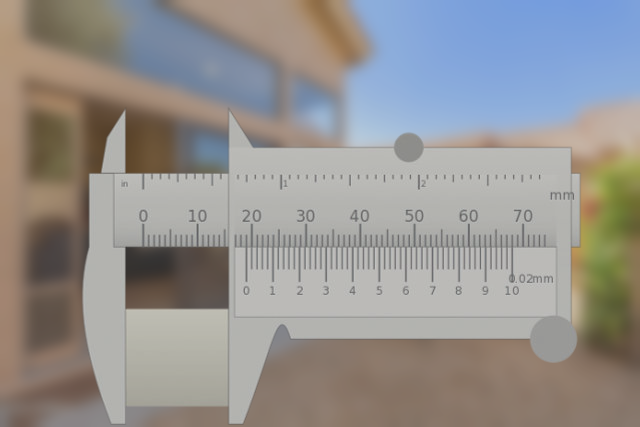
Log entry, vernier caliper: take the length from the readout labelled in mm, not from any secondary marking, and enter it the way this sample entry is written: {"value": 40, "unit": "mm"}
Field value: {"value": 19.0, "unit": "mm"}
